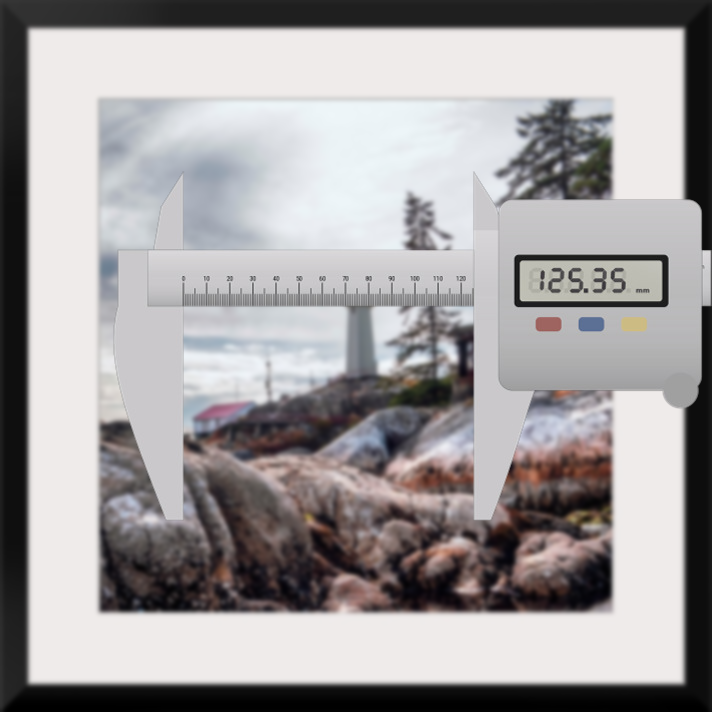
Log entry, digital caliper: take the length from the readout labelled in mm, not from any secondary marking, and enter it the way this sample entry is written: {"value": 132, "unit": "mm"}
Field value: {"value": 125.35, "unit": "mm"}
